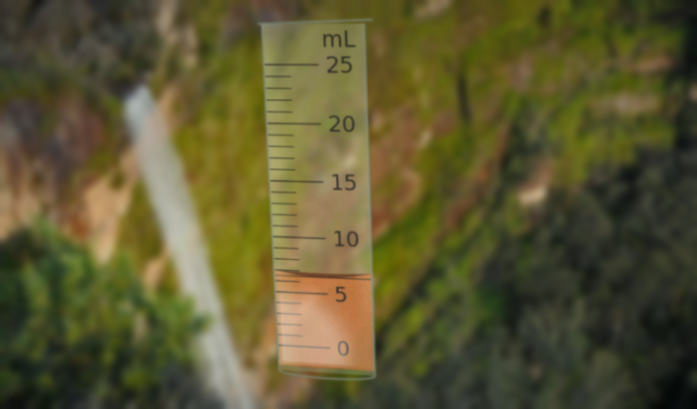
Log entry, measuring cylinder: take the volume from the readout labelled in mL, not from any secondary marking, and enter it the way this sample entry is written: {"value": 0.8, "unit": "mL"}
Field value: {"value": 6.5, "unit": "mL"}
